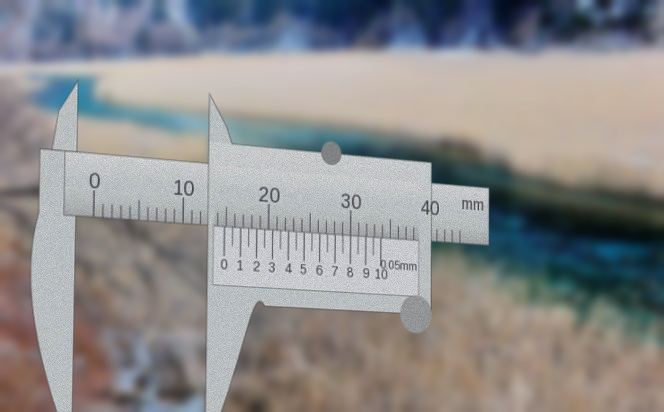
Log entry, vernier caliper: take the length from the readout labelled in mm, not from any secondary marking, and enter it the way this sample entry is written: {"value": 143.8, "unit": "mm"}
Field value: {"value": 14.8, "unit": "mm"}
